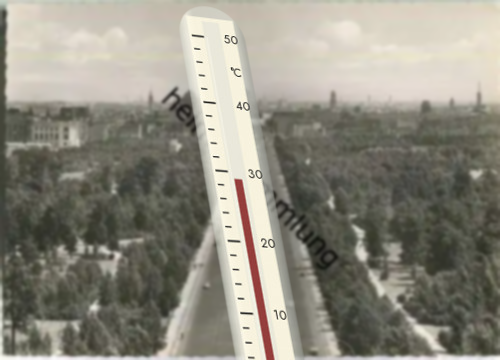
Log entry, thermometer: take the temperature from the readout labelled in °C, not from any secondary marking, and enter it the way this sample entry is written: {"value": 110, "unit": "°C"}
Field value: {"value": 29, "unit": "°C"}
